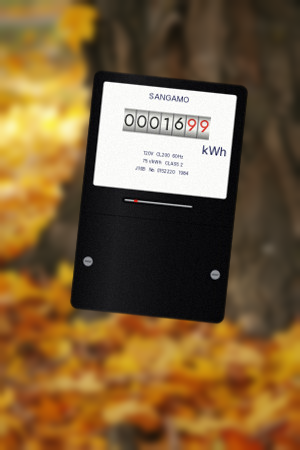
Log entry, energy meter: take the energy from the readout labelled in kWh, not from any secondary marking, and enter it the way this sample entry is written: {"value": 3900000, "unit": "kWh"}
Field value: {"value": 16.99, "unit": "kWh"}
